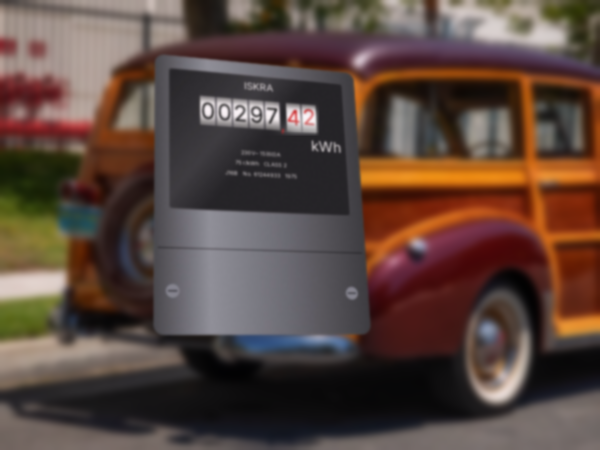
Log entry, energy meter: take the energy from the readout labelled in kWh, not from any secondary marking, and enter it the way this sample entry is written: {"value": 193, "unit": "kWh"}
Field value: {"value": 297.42, "unit": "kWh"}
